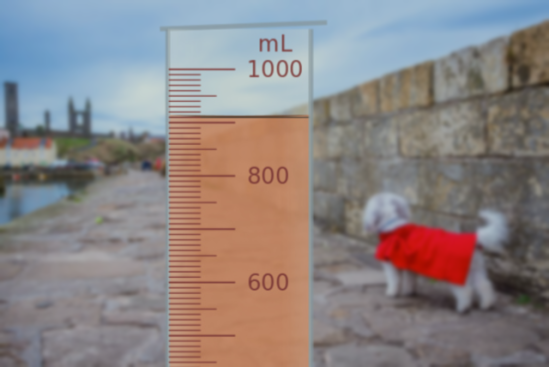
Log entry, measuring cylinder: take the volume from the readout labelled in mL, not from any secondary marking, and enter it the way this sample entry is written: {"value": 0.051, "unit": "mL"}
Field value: {"value": 910, "unit": "mL"}
